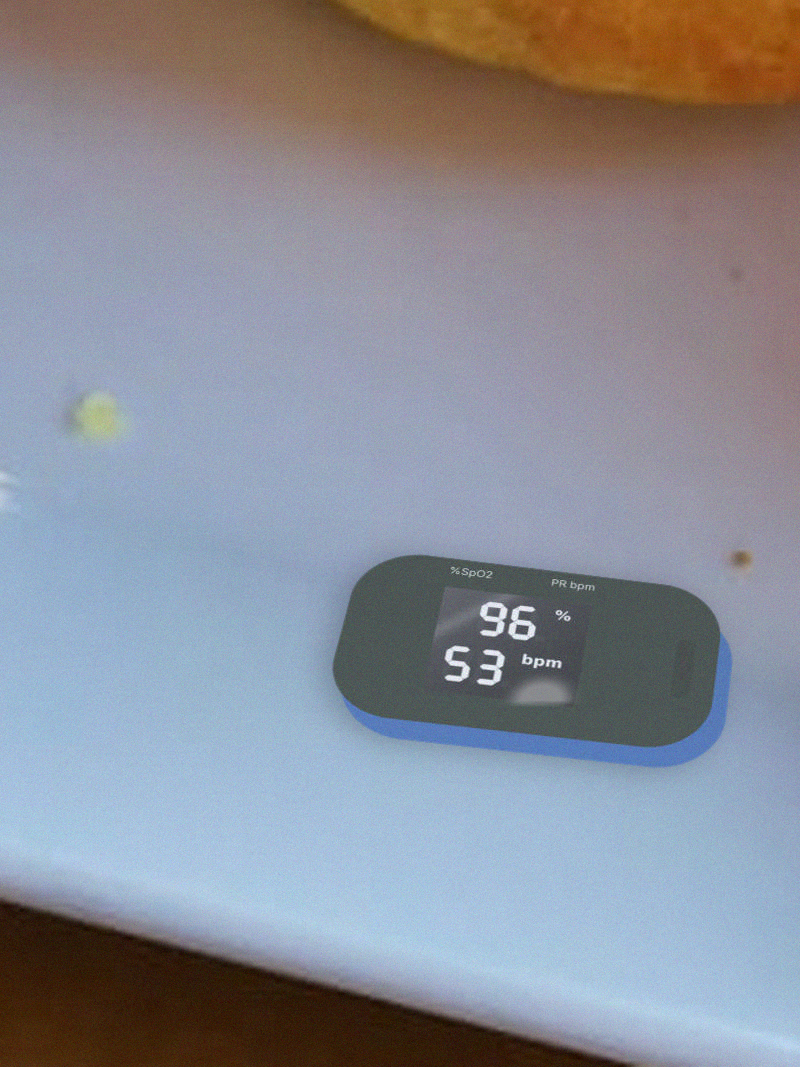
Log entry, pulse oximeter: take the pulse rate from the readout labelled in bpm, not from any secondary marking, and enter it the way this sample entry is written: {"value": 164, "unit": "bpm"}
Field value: {"value": 53, "unit": "bpm"}
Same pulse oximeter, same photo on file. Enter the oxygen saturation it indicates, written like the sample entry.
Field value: {"value": 96, "unit": "%"}
